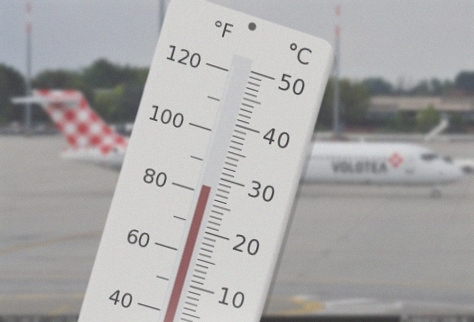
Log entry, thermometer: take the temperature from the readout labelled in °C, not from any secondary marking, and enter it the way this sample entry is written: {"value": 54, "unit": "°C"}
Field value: {"value": 28, "unit": "°C"}
